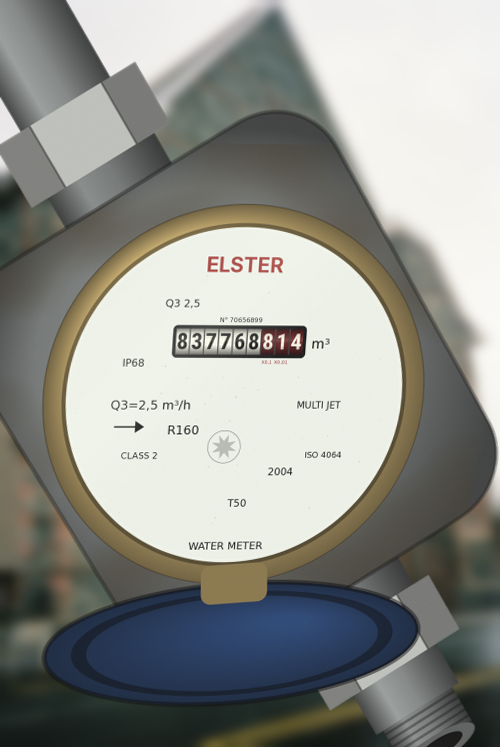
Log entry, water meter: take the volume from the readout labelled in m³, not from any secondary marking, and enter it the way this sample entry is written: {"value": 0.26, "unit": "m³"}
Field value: {"value": 837768.814, "unit": "m³"}
